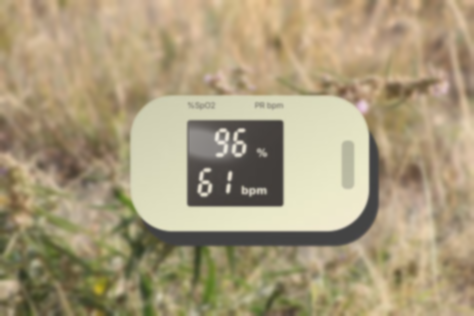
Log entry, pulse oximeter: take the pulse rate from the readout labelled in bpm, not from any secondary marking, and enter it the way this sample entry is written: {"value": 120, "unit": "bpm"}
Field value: {"value": 61, "unit": "bpm"}
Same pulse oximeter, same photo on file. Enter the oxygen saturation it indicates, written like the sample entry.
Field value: {"value": 96, "unit": "%"}
